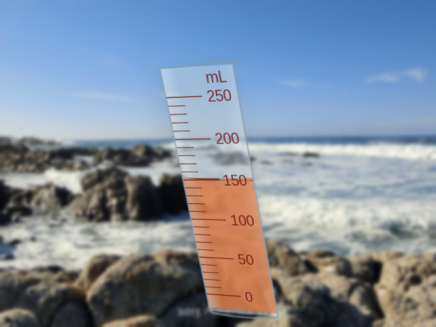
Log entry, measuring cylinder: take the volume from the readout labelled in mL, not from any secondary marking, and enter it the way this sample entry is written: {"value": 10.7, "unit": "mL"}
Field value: {"value": 150, "unit": "mL"}
